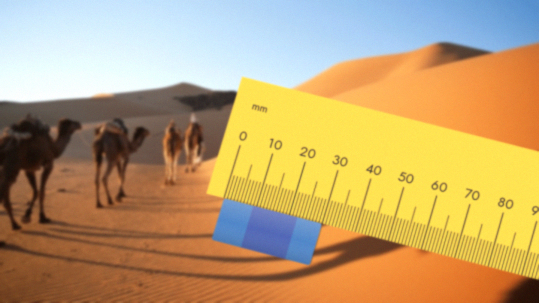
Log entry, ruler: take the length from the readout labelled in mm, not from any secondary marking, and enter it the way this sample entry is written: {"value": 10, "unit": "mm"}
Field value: {"value": 30, "unit": "mm"}
